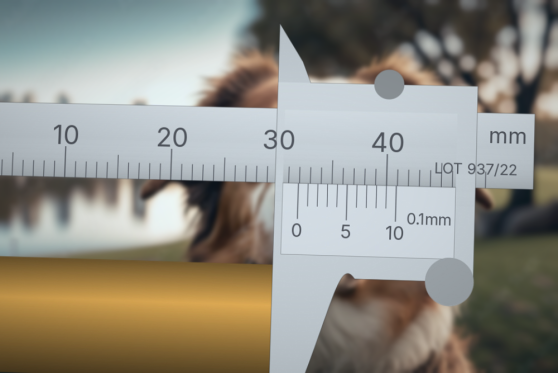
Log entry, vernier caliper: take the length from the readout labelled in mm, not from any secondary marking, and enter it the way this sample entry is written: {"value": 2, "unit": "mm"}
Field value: {"value": 31.9, "unit": "mm"}
